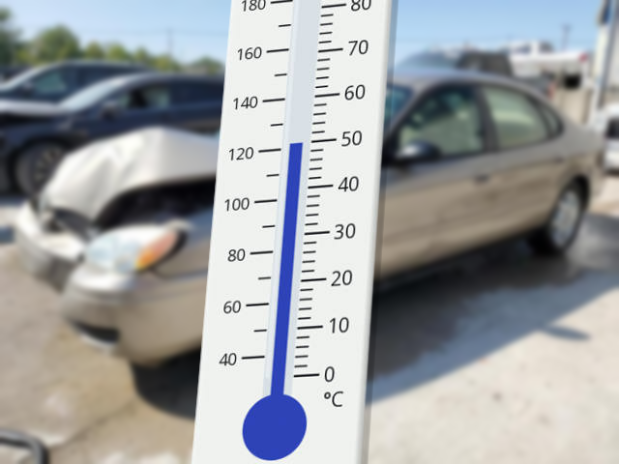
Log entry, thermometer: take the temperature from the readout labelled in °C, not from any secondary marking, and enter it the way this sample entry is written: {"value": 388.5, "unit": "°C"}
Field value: {"value": 50, "unit": "°C"}
